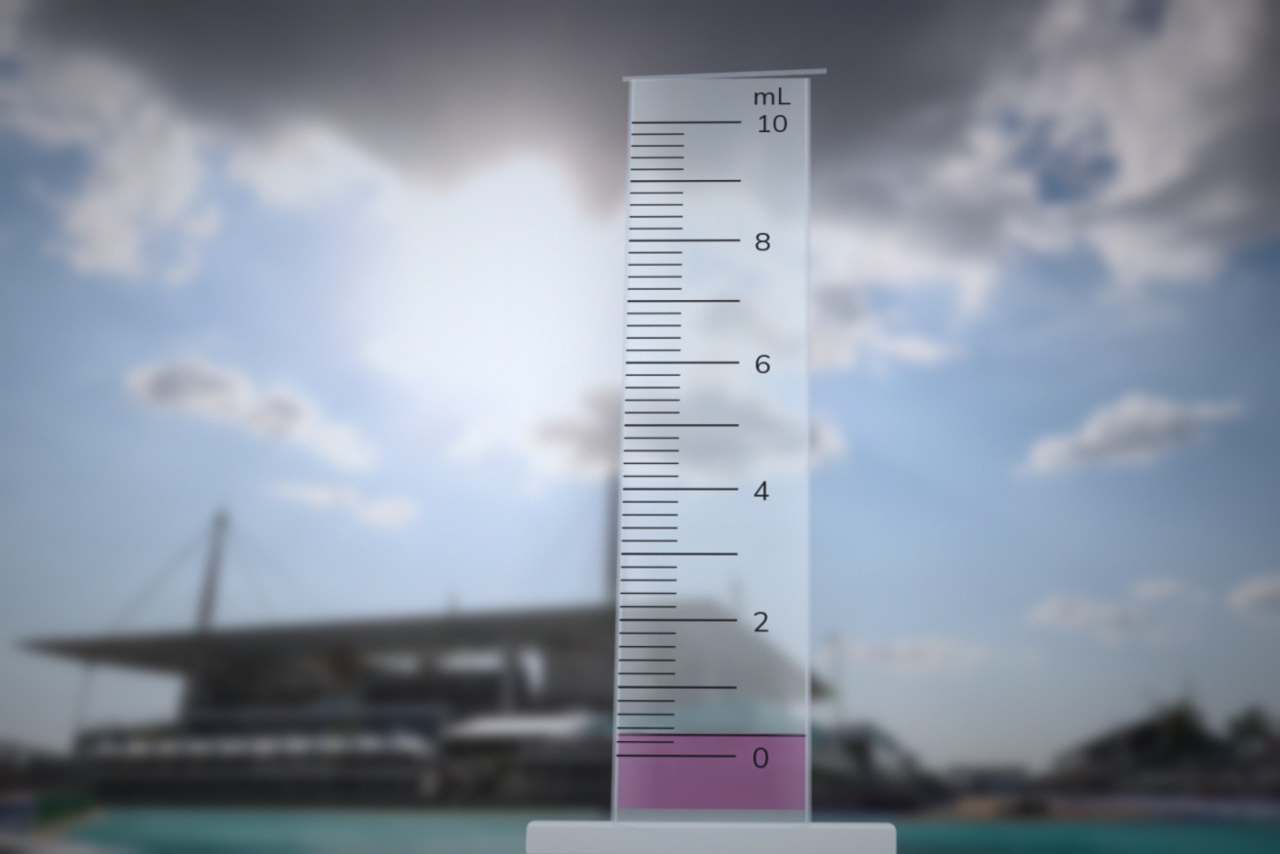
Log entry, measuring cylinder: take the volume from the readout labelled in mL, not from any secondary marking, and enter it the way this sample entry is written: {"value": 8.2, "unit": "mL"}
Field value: {"value": 0.3, "unit": "mL"}
